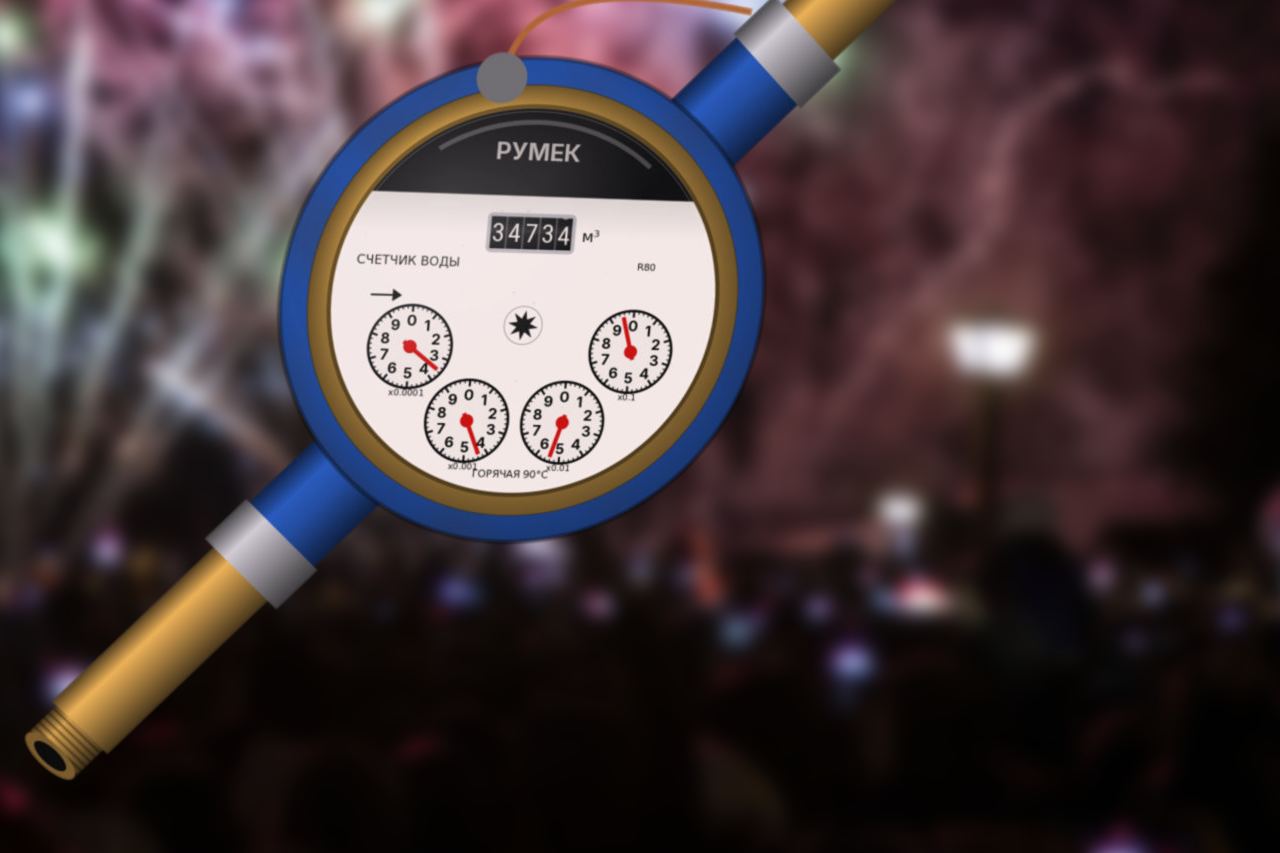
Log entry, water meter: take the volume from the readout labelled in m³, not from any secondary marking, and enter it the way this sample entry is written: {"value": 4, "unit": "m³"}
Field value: {"value": 34733.9543, "unit": "m³"}
